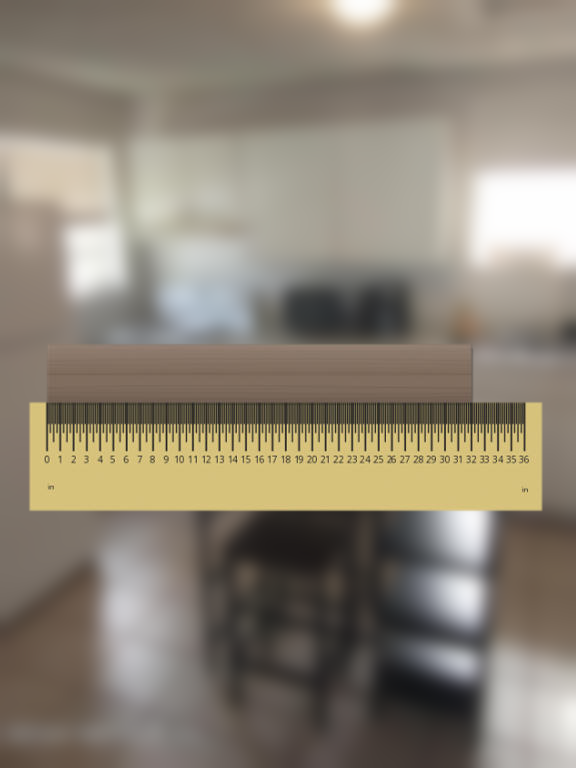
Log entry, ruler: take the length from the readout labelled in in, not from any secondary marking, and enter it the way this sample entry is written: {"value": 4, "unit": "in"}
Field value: {"value": 32, "unit": "in"}
